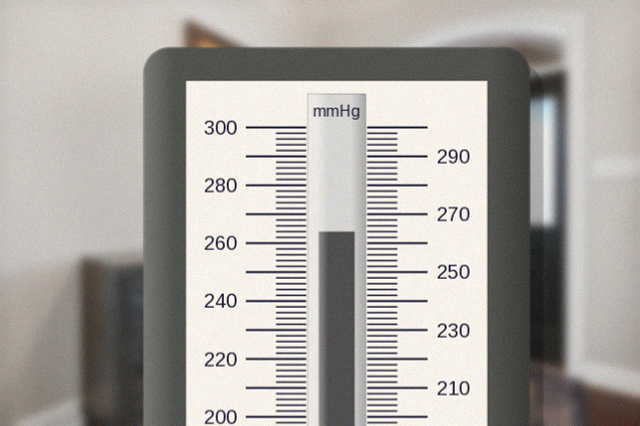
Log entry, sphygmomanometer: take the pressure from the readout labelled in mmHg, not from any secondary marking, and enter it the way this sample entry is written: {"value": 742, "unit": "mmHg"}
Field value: {"value": 264, "unit": "mmHg"}
